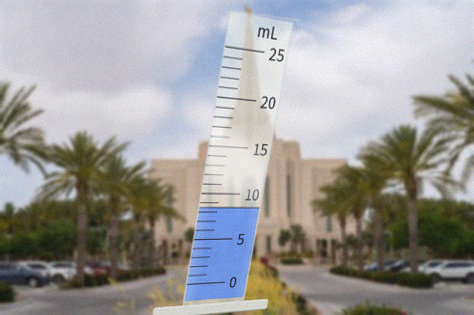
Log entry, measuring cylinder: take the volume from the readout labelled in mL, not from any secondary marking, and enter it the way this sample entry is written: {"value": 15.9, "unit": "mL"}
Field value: {"value": 8.5, "unit": "mL"}
